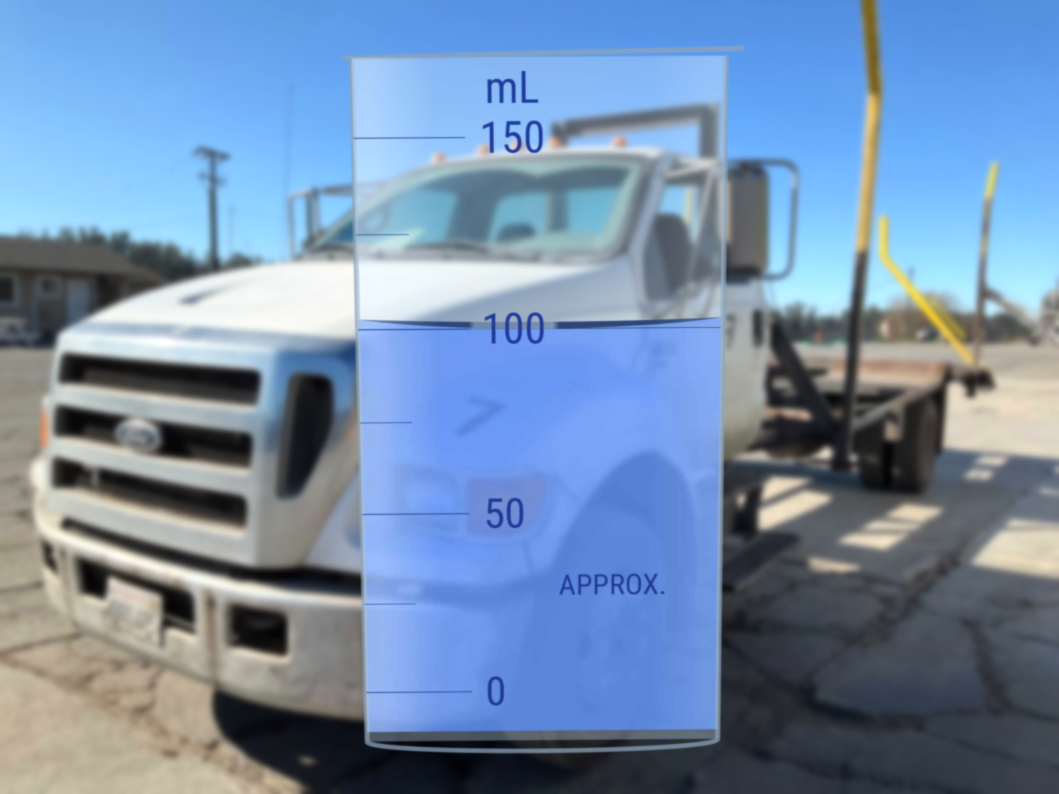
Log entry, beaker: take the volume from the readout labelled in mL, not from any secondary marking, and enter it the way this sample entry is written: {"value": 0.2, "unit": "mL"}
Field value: {"value": 100, "unit": "mL"}
